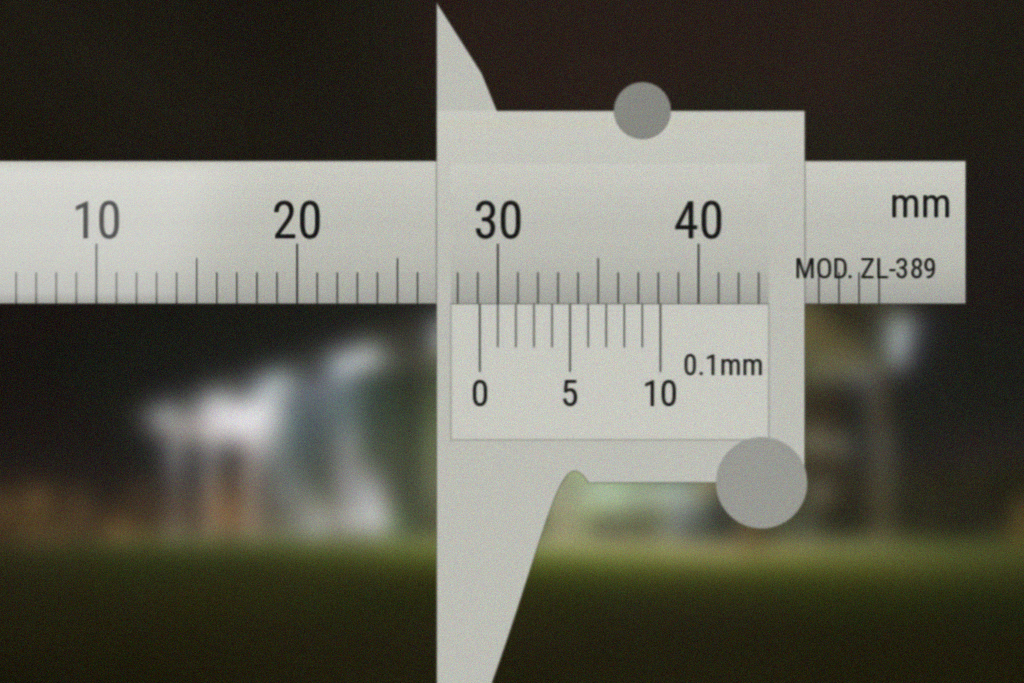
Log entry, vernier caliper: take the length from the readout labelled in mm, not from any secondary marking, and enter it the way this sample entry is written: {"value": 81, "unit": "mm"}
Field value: {"value": 29.1, "unit": "mm"}
